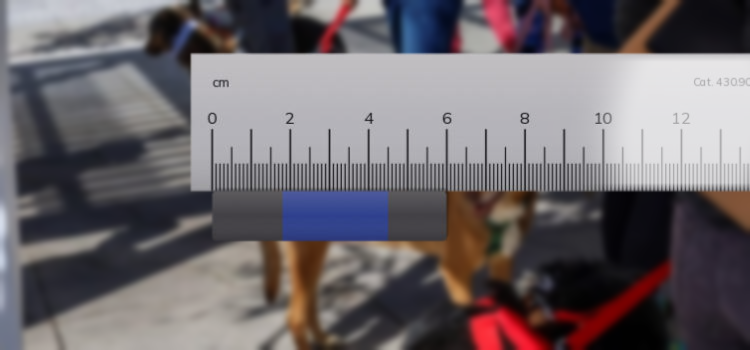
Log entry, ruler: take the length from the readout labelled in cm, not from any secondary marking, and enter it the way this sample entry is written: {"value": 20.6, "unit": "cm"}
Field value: {"value": 6, "unit": "cm"}
